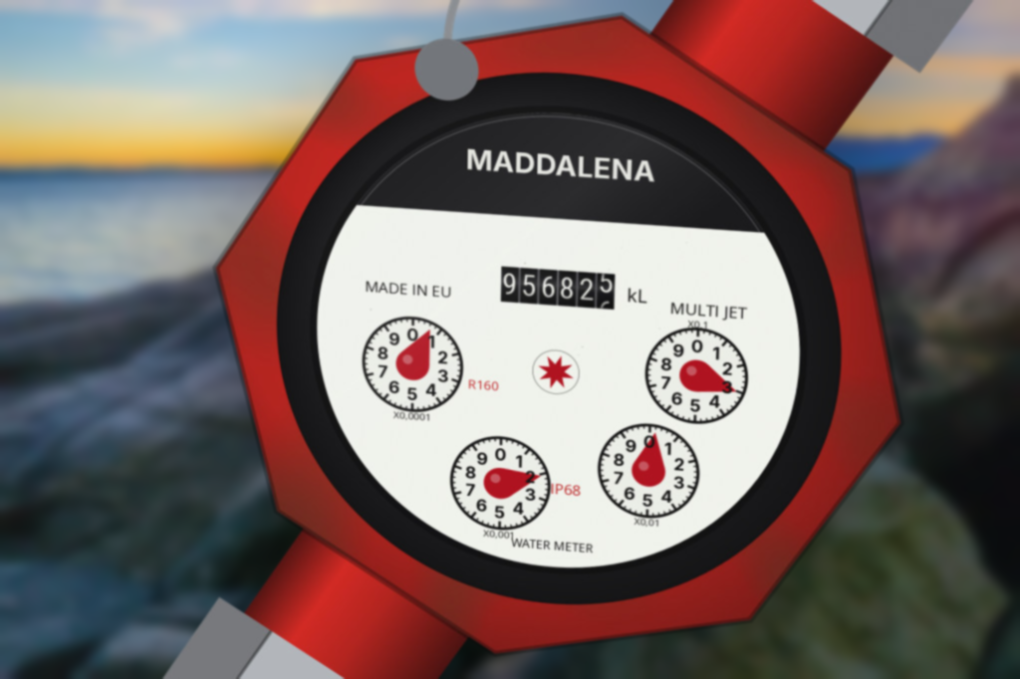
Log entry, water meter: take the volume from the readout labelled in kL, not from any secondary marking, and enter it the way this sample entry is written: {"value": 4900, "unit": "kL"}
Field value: {"value": 956825.3020, "unit": "kL"}
